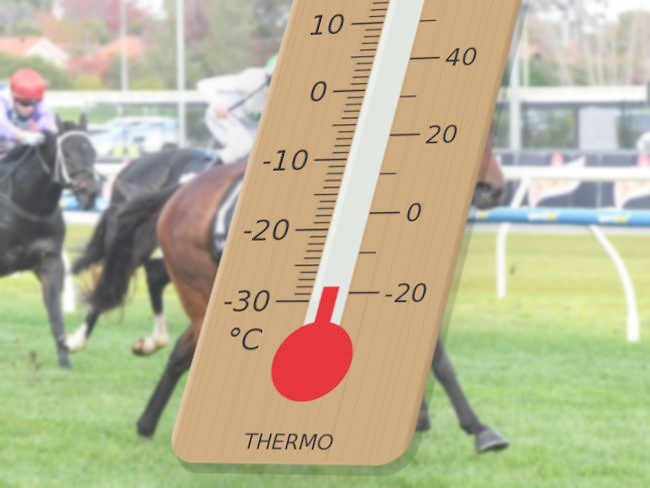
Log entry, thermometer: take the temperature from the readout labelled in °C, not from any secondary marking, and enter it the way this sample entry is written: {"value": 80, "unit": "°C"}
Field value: {"value": -28, "unit": "°C"}
